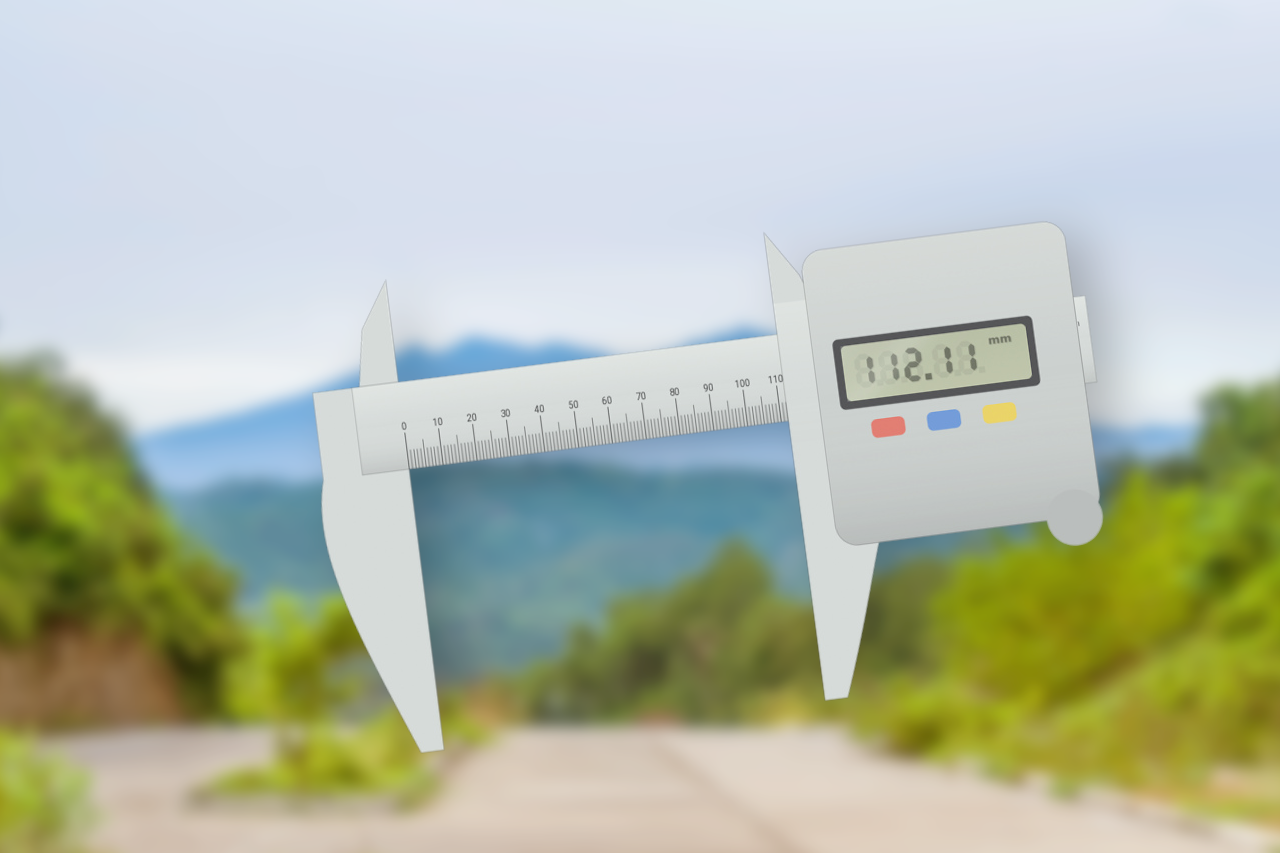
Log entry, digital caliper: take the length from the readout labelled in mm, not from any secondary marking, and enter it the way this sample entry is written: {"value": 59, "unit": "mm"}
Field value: {"value": 112.11, "unit": "mm"}
